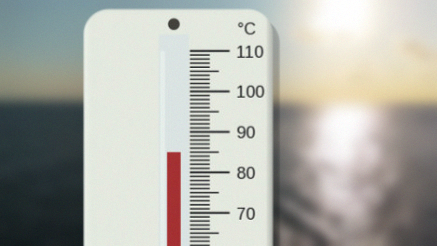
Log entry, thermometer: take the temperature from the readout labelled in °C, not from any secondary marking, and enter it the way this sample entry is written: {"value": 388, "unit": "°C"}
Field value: {"value": 85, "unit": "°C"}
